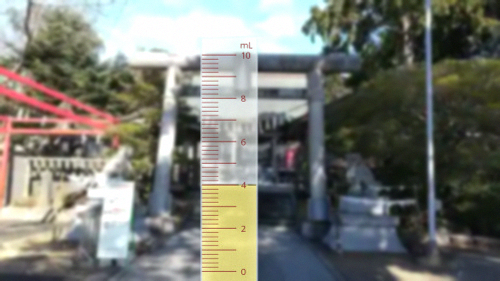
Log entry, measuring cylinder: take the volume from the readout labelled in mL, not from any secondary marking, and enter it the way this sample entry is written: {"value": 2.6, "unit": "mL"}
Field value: {"value": 4, "unit": "mL"}
